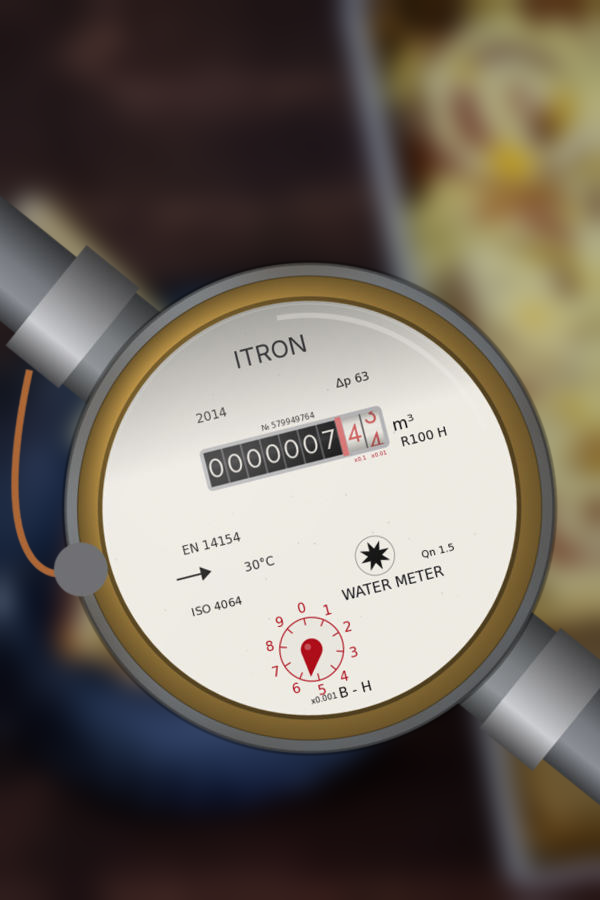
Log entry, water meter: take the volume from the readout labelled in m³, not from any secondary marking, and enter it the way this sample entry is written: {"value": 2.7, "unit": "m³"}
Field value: {"value": 7.435, "unit": "m³"}
